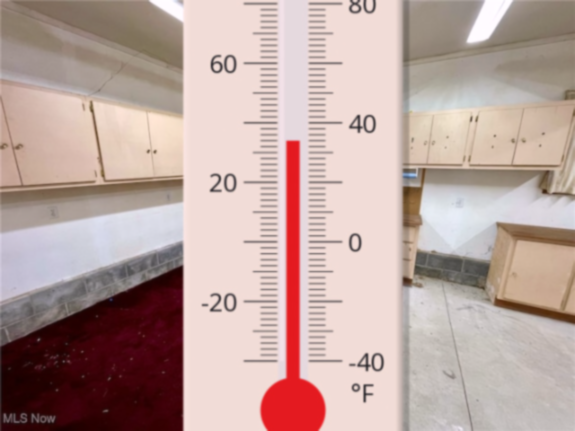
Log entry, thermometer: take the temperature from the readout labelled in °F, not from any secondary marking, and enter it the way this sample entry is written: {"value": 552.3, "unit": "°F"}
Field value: {"value": 34, "unit": "°F"}
